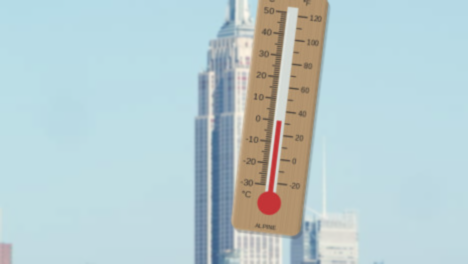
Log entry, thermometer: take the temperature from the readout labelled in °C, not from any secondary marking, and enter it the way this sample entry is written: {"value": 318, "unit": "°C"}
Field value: {"value": 0, "unit": "°C"}
